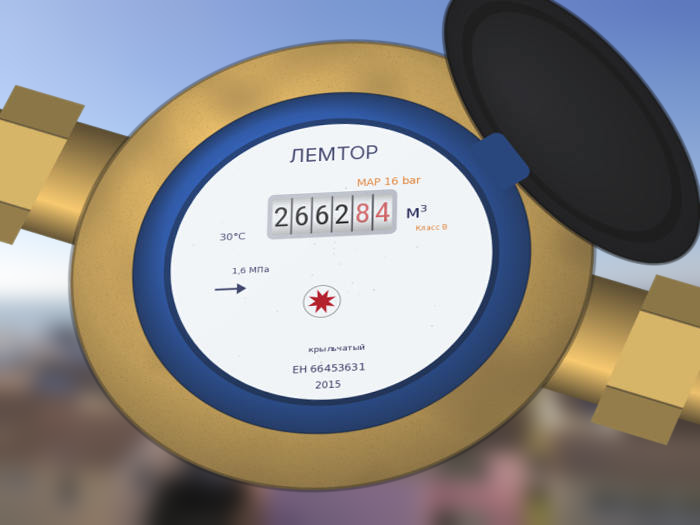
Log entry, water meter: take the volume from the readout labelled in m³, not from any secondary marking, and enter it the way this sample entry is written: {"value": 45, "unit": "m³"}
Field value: {"value": 2662.84, "unit": "m³"}
